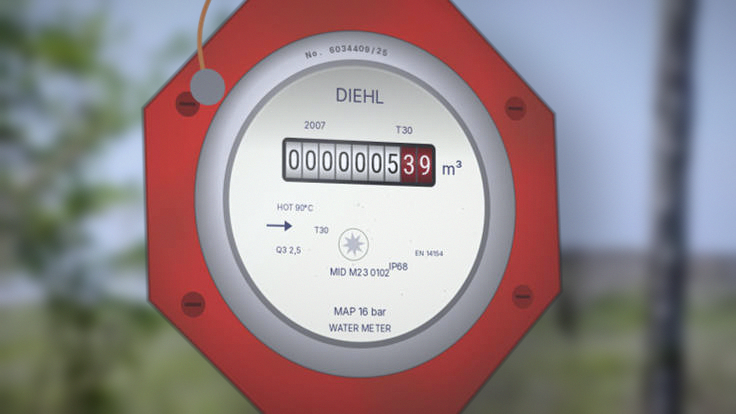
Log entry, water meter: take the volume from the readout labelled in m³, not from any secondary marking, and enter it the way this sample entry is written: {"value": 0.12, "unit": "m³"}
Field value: {"value": 5.39, "unit": "m³"}
